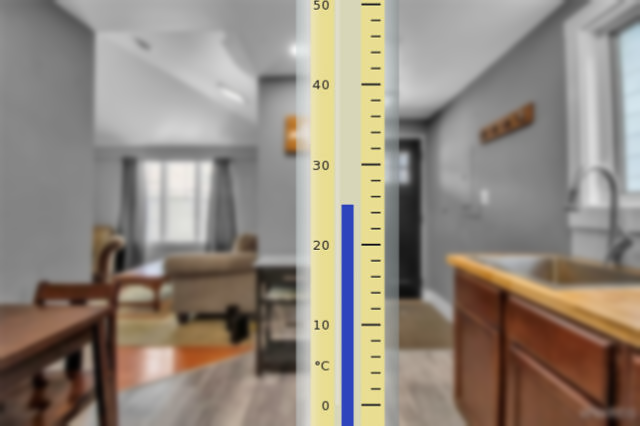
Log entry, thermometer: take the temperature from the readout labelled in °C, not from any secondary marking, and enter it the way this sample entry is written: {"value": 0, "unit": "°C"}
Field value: {"value": 25, "unit": "°C"}
